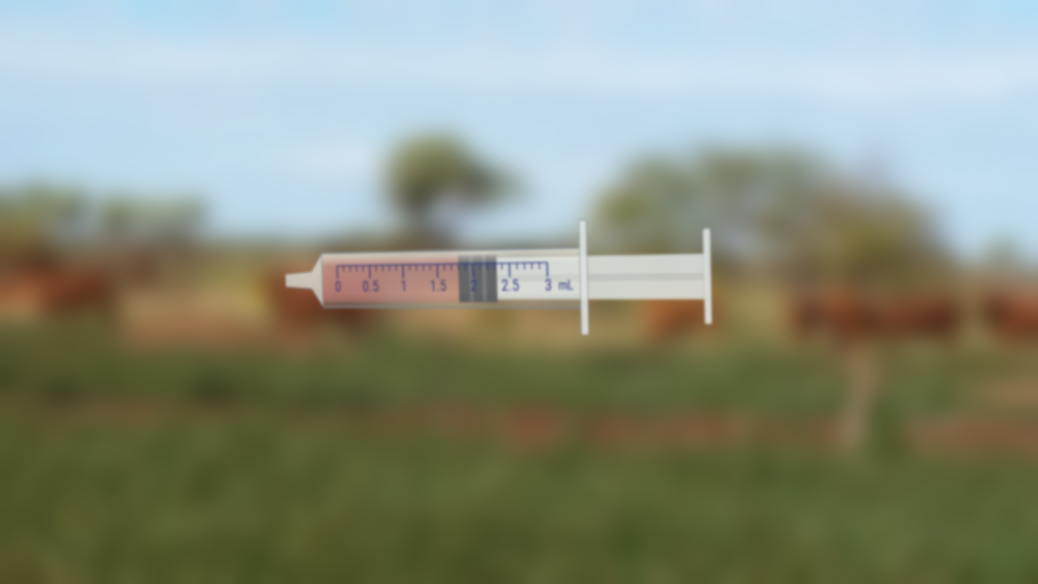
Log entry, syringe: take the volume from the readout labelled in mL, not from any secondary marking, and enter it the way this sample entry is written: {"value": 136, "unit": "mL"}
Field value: {"value": 1.8, "unit": "mL"}
